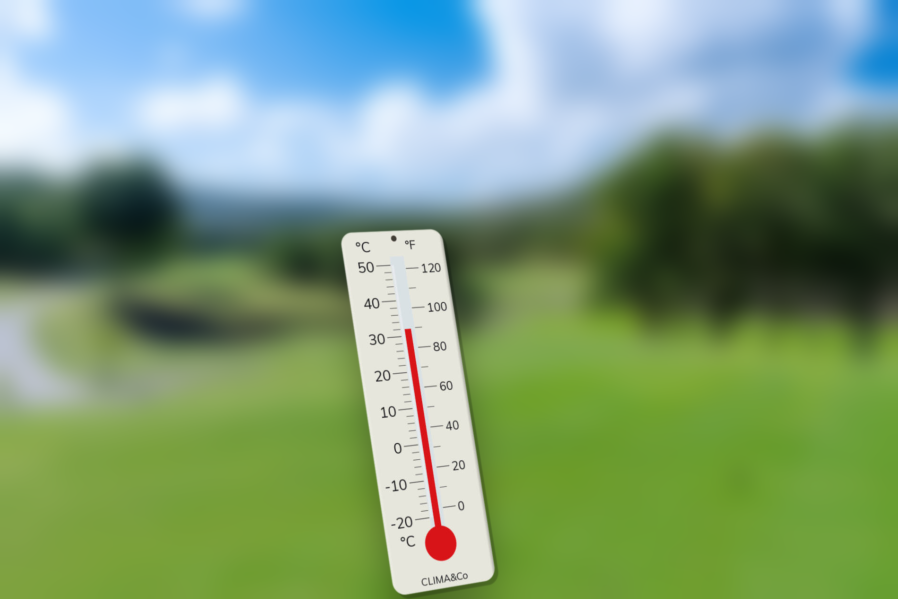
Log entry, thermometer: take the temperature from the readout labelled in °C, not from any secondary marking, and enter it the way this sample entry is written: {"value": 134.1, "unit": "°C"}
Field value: {"value": 32, "unit": "°C"}
